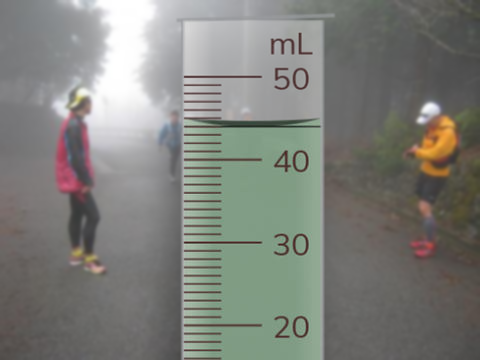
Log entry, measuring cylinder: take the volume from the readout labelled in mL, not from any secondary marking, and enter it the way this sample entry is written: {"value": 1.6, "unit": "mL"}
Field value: {"value": 44, "unit": "mL"}
